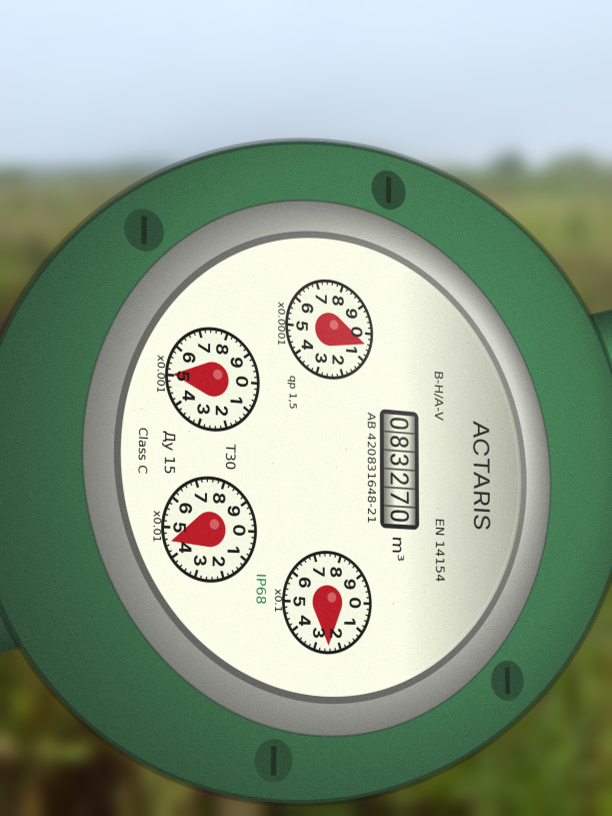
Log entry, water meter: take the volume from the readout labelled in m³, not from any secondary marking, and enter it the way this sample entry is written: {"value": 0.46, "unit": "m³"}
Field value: {"value": 83270.2450, "unit": "m³"}
